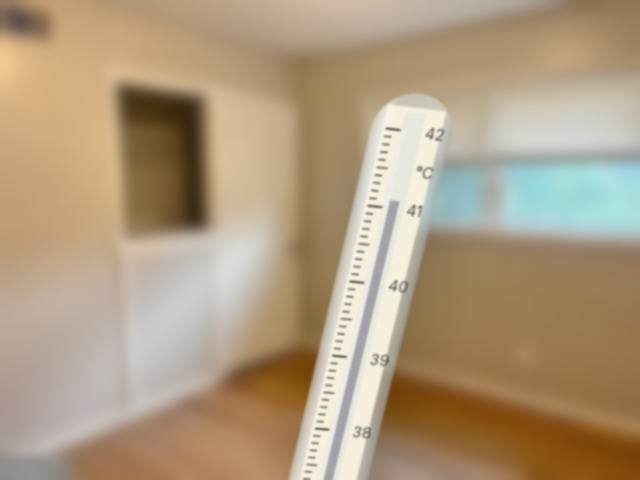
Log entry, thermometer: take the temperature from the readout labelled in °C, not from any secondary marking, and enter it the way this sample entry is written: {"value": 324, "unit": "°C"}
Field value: {"value": 41.1, "unit": "°C"}
